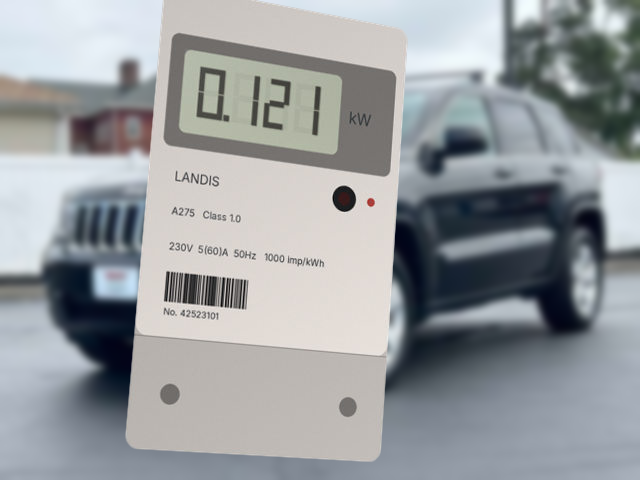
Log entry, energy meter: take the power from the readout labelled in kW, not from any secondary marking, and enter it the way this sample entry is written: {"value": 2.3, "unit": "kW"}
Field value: {"value": 0.121, "unit": "kW"}
